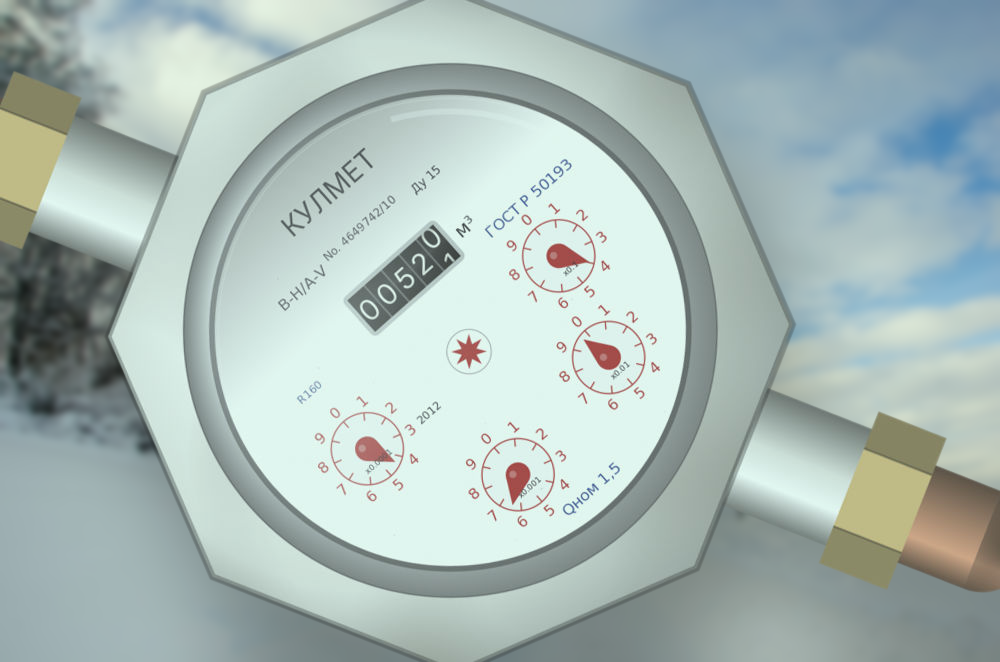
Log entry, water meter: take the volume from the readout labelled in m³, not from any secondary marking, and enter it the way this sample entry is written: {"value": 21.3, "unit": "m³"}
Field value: {"value": 520.3964, "unit": "m³"}
